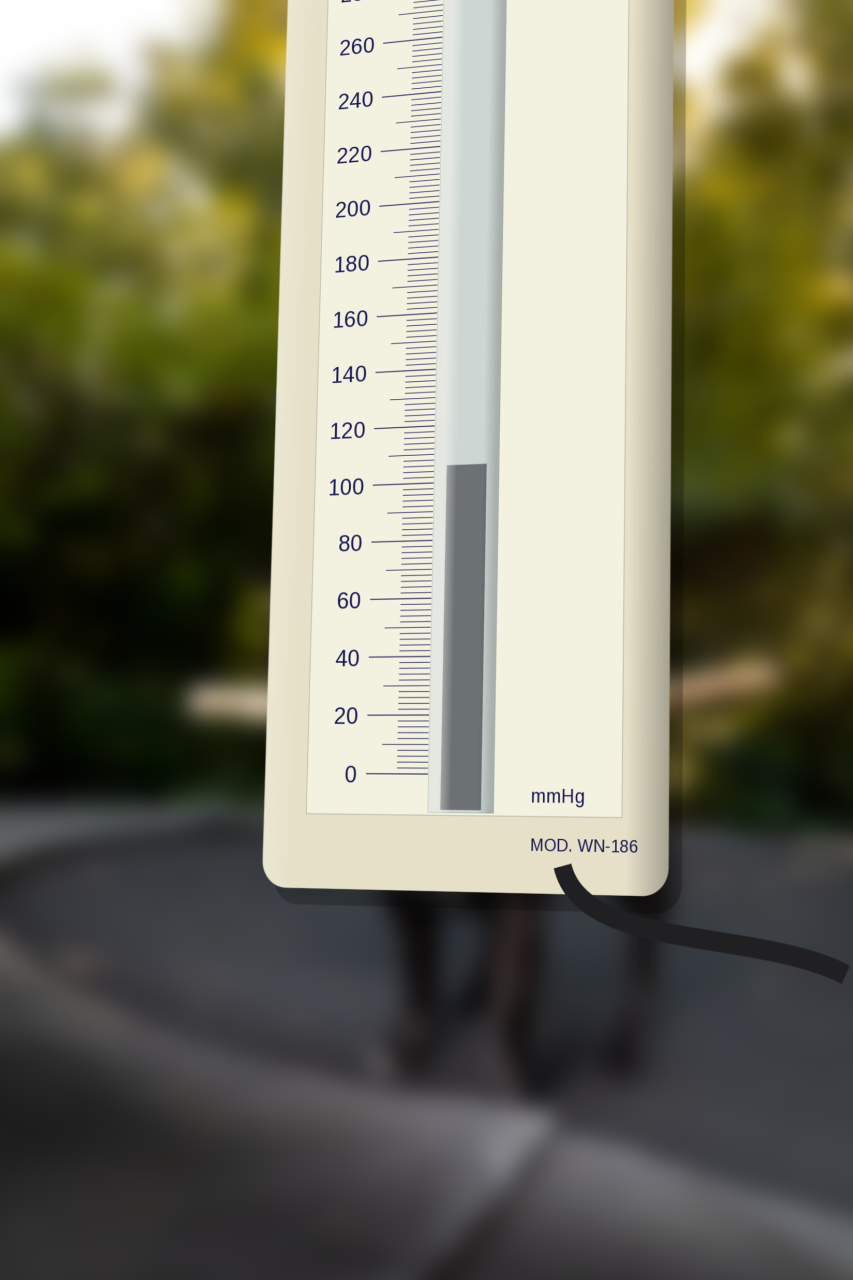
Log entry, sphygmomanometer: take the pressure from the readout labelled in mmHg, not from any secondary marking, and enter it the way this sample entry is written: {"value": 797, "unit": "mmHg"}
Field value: {"value": 106, "unit": "mmHg"}
